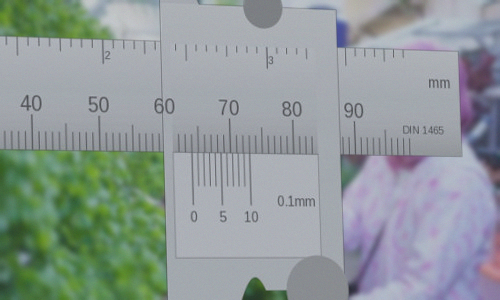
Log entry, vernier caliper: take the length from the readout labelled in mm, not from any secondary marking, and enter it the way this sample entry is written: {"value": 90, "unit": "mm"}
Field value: {"value": 64.0, "unit": "mm"}
